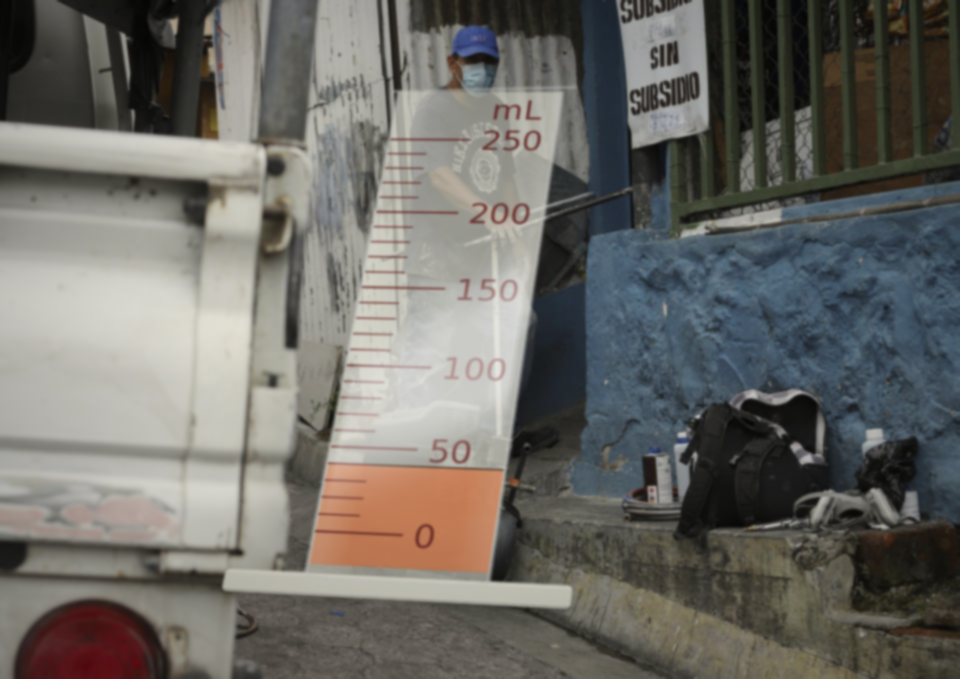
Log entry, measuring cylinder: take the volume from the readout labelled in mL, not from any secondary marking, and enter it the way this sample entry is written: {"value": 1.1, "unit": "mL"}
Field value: {"value": 40, "unit": "mL"}
